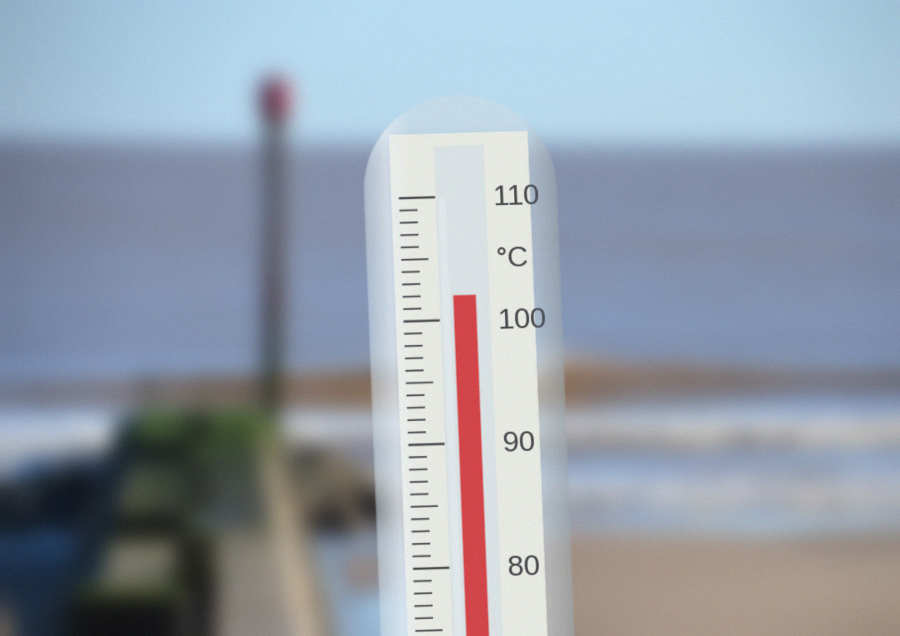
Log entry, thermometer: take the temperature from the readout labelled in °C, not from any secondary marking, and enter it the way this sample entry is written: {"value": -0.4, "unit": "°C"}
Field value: {"value": 102, "unit": "°C"}
